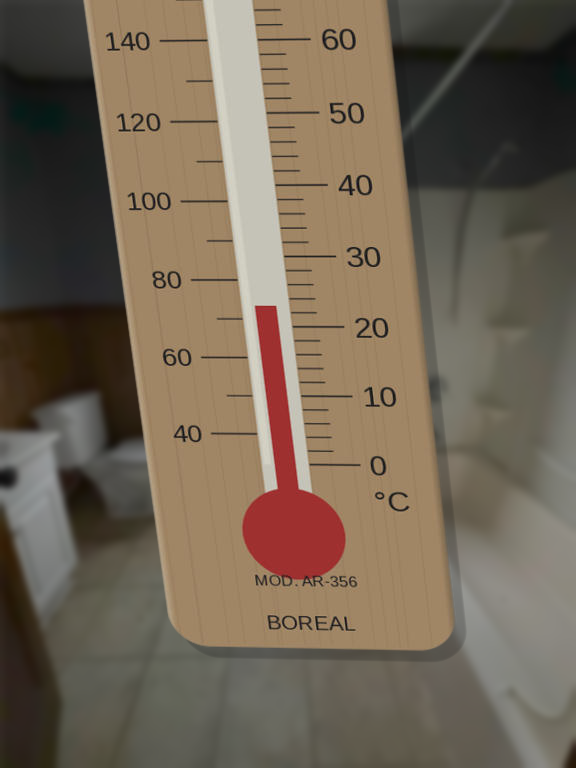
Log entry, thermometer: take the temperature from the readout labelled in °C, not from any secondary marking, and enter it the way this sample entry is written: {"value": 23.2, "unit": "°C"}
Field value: {"value": 23, "unit": "°C"}
